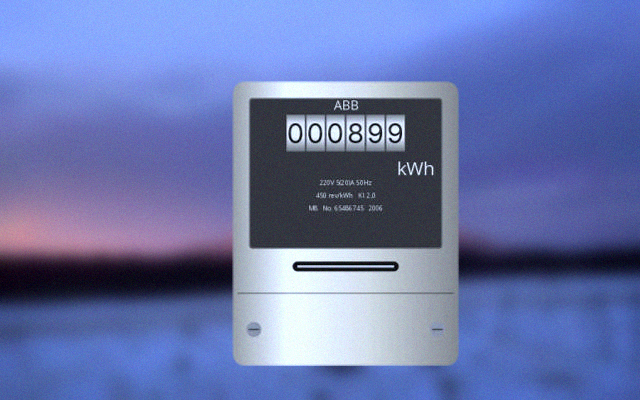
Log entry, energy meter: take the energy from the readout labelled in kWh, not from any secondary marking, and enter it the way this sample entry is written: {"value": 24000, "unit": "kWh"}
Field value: {"value": 899, "unit": "kWh"}
